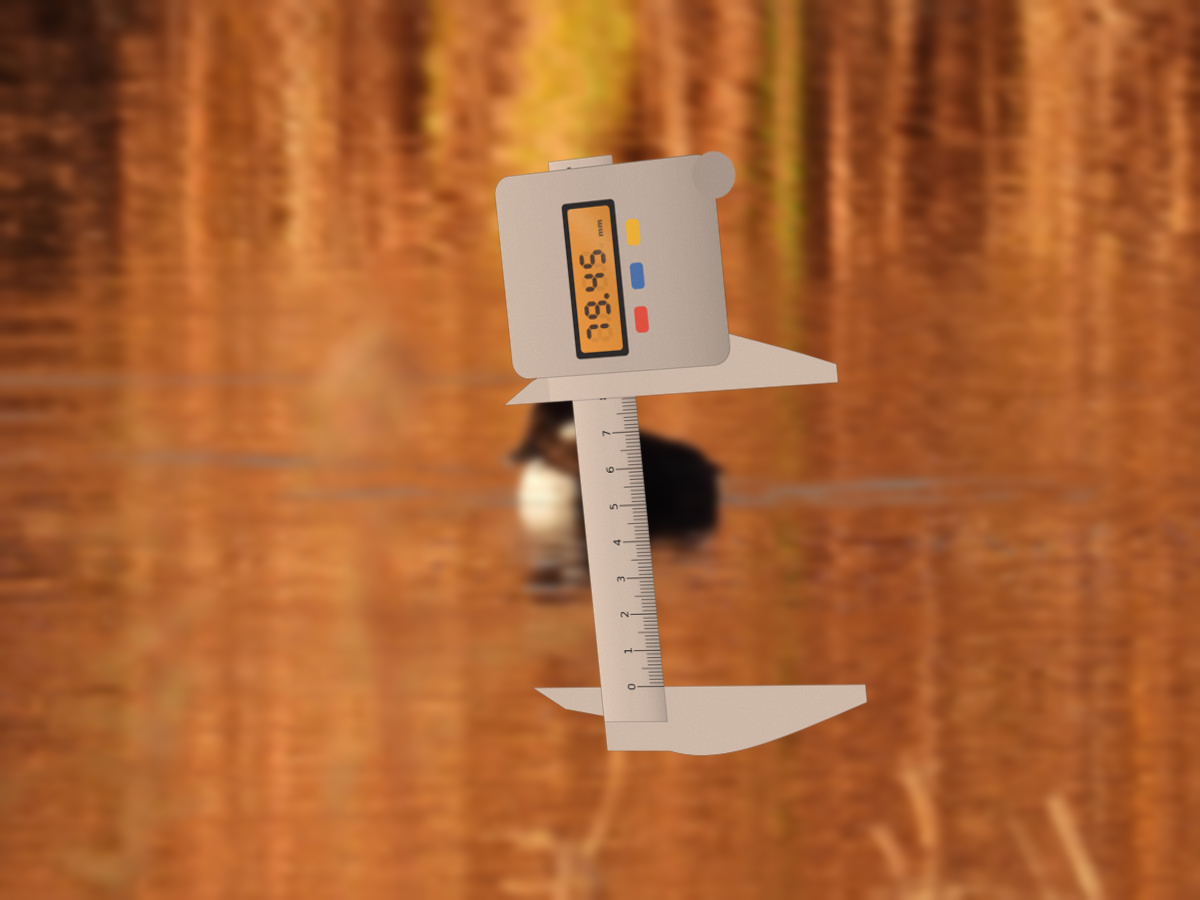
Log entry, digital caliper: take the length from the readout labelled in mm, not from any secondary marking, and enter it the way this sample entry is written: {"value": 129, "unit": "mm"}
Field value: {"value": 79.45, "unit": "mm"}
